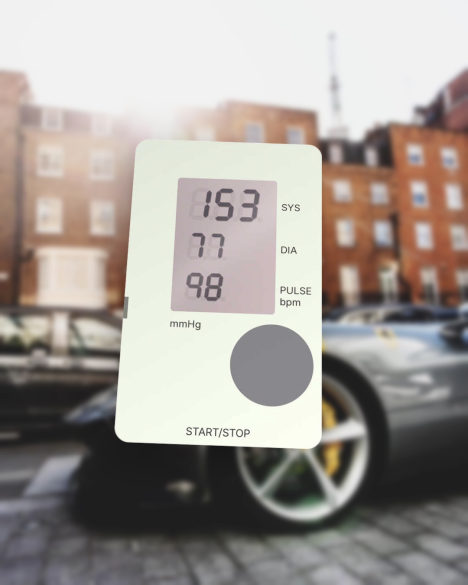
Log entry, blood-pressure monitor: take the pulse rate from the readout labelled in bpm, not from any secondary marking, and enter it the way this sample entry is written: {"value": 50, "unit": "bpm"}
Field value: {"value": 98, "unit": "bpm"}
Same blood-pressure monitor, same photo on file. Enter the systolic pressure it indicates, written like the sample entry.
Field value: {"value": 153, "unit": "mmHg"}
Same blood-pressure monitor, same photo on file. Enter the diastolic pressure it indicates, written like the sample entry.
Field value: {"value": 77, "unit": "mmHg"}
